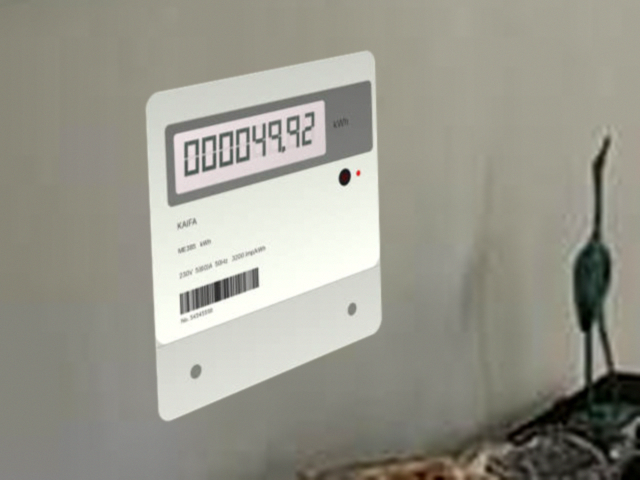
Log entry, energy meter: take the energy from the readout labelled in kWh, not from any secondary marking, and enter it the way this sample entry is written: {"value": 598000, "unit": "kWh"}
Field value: {"value": 49.92, "unit": "kWh"}
